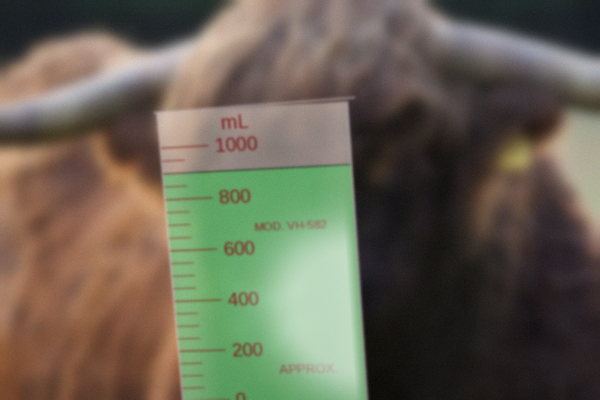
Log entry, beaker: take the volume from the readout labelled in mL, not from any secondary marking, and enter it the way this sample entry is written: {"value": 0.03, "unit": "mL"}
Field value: {"value": 900, "unit": "mL"}
